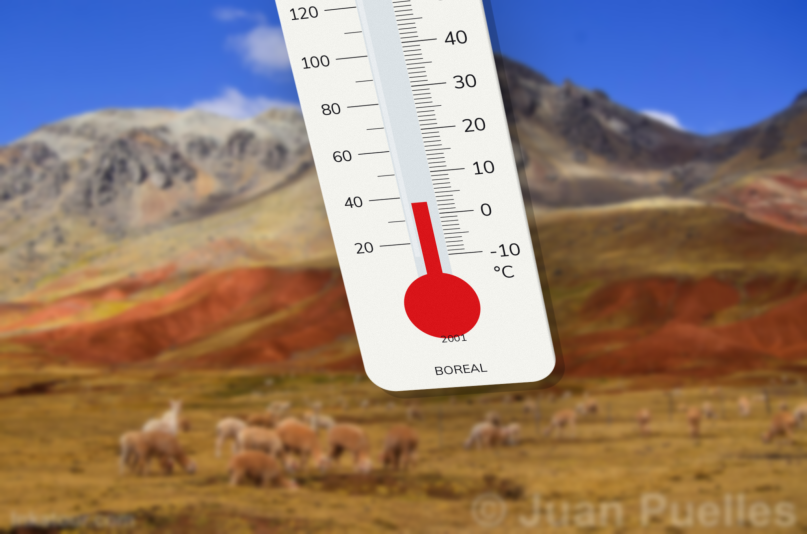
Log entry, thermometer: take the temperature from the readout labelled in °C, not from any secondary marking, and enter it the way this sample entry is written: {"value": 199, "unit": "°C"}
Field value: {"value": 3, "unit": "°C"}
